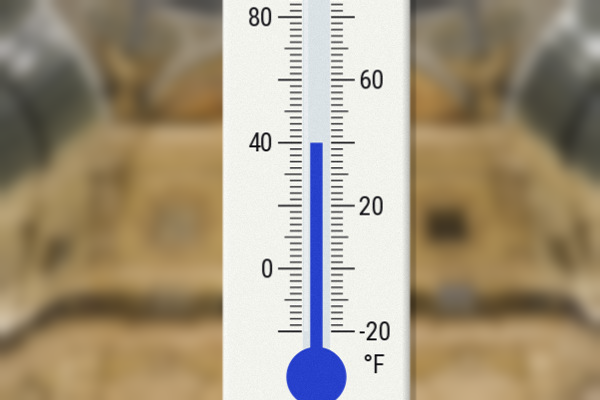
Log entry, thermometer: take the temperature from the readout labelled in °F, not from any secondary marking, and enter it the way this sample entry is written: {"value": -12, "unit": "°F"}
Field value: {"value": 40, "unit": "°F"}
